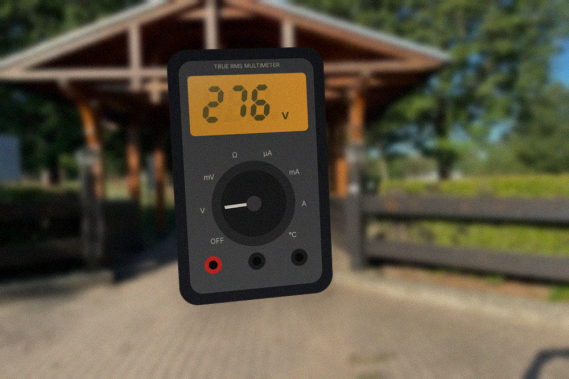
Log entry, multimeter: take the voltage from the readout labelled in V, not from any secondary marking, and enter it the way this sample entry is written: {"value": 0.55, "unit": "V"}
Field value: {"value": 276, "unit": "V"}
